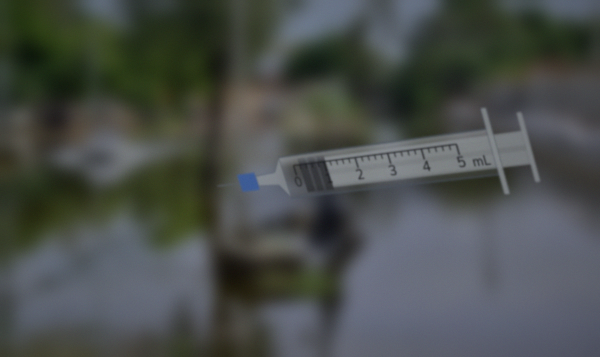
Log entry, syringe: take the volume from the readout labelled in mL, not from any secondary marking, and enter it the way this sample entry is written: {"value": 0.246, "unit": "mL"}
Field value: {"value": 0.2, "unit": "mL"}
